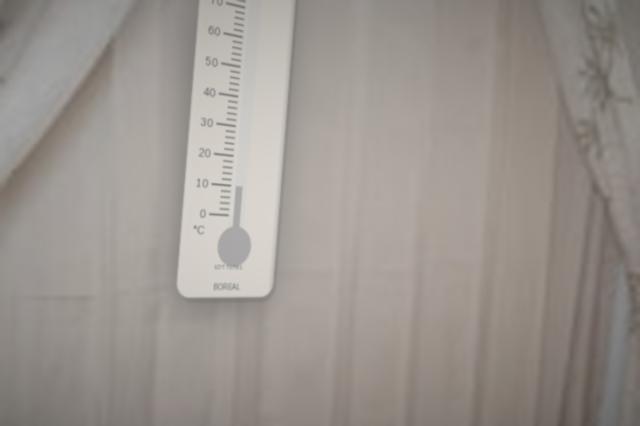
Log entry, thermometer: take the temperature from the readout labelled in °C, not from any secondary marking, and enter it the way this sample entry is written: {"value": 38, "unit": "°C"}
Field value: {"value": 10, "unit": "°C"}
